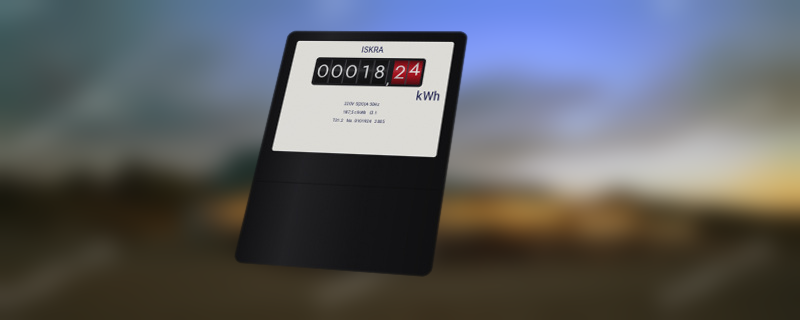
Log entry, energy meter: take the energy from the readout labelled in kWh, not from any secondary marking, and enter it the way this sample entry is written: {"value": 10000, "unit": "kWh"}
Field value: {"value": 18.24, "unit": "kWh"}
